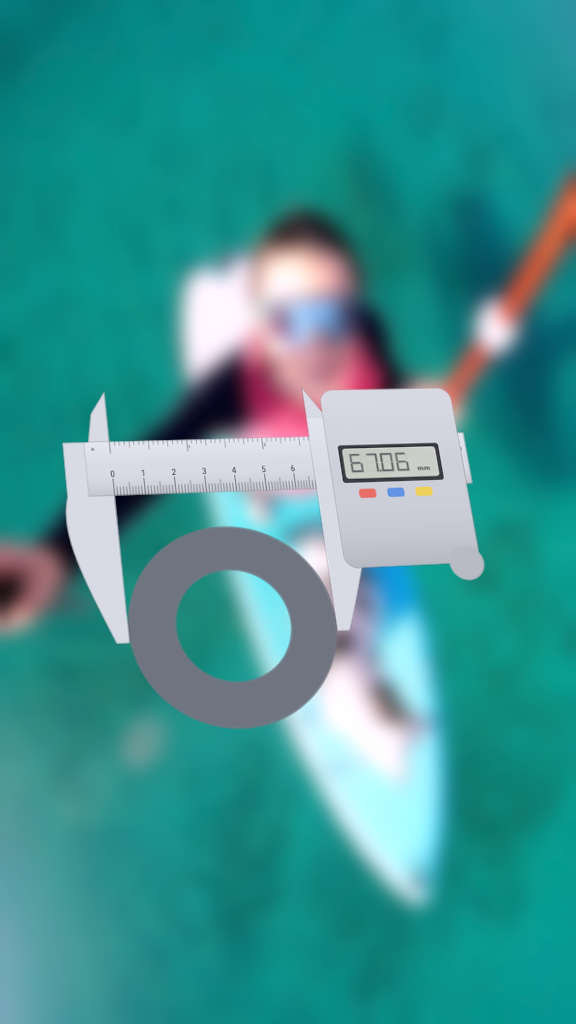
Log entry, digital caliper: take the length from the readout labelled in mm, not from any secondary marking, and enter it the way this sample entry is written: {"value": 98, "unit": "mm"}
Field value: {"value": 67.06, "unit": "mm"}
